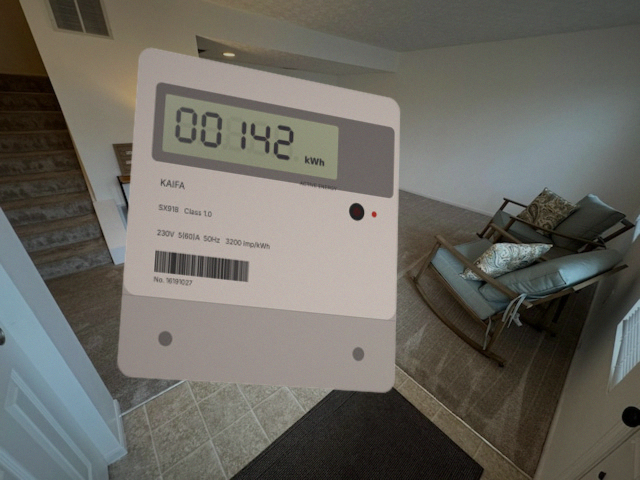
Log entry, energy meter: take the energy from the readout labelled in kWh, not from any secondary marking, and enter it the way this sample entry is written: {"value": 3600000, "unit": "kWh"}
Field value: {"value": 142, "unit": "kWh"}
